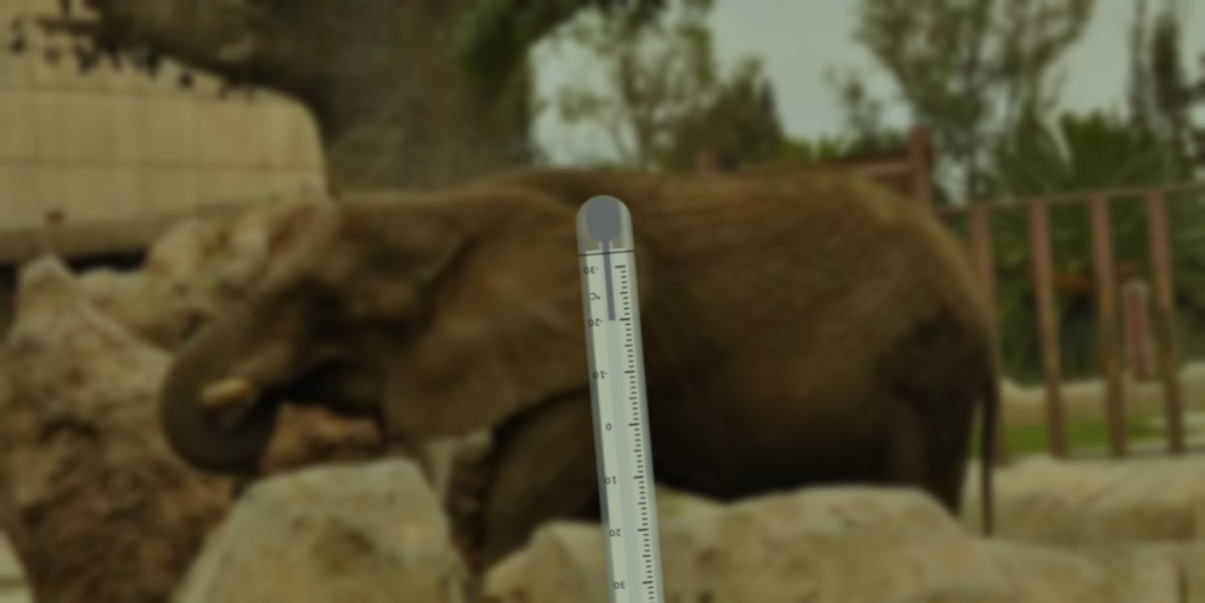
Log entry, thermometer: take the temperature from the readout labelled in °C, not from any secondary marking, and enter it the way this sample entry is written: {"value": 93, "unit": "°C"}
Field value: {"value": -20, "unit": "°C"}
